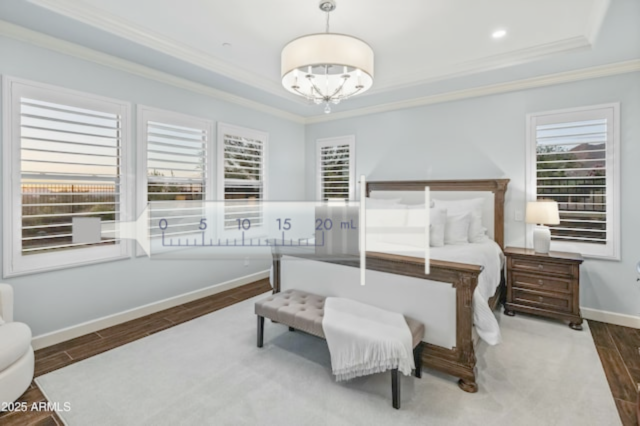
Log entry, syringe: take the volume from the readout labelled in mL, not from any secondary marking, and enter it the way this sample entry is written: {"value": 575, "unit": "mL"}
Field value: {"value": 19, "unit": "mL"}
